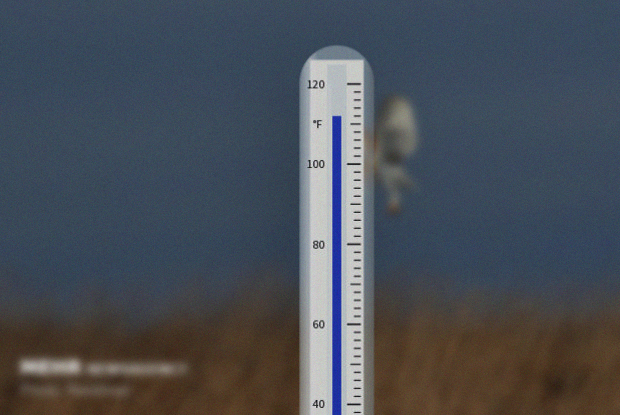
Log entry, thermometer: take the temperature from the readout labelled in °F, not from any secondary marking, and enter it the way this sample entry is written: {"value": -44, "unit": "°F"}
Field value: {"value": 112, "unit": "°F"}
